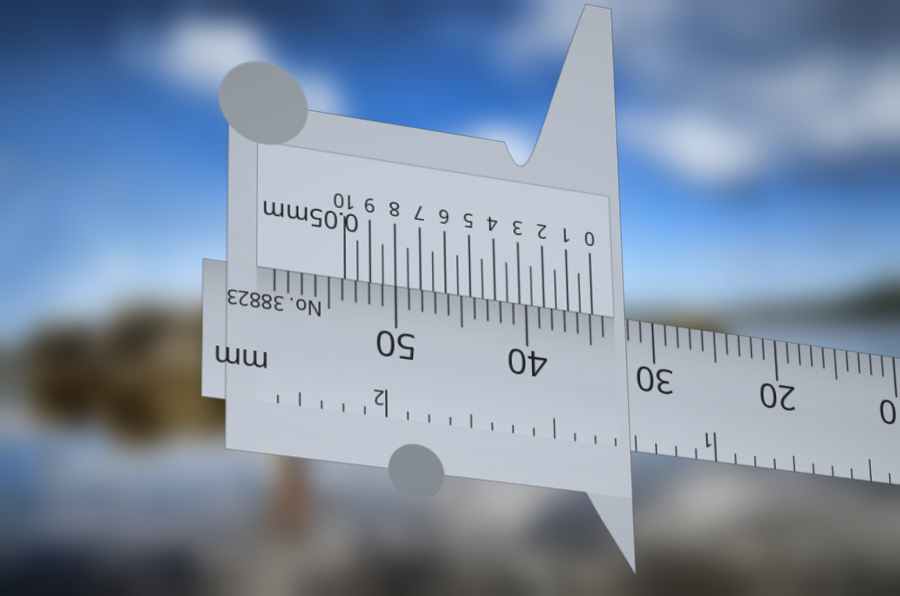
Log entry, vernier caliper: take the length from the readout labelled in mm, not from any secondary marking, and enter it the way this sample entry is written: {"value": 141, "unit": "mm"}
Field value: {"value": 34.8, "unit": "mm"}
